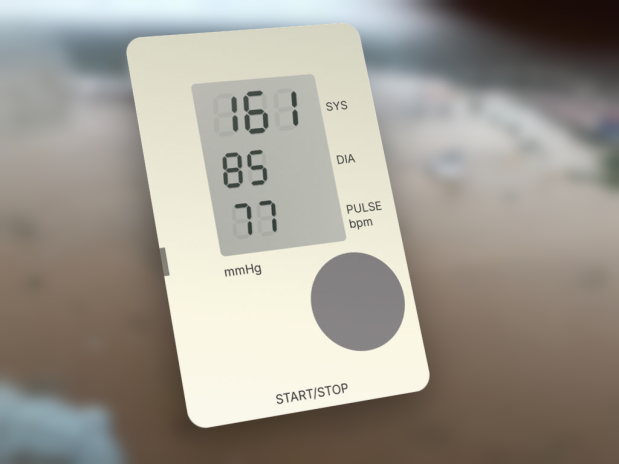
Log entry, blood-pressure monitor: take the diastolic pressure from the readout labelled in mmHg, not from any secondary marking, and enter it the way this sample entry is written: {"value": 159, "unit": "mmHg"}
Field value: {"value": 85, "unit": "mmHg"}
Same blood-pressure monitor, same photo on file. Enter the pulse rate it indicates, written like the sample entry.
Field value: {"value": 77, "unit": "bpm"}
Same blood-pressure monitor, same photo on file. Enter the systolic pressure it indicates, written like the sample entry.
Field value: {"value": 161, "unit": "mmHg"}
